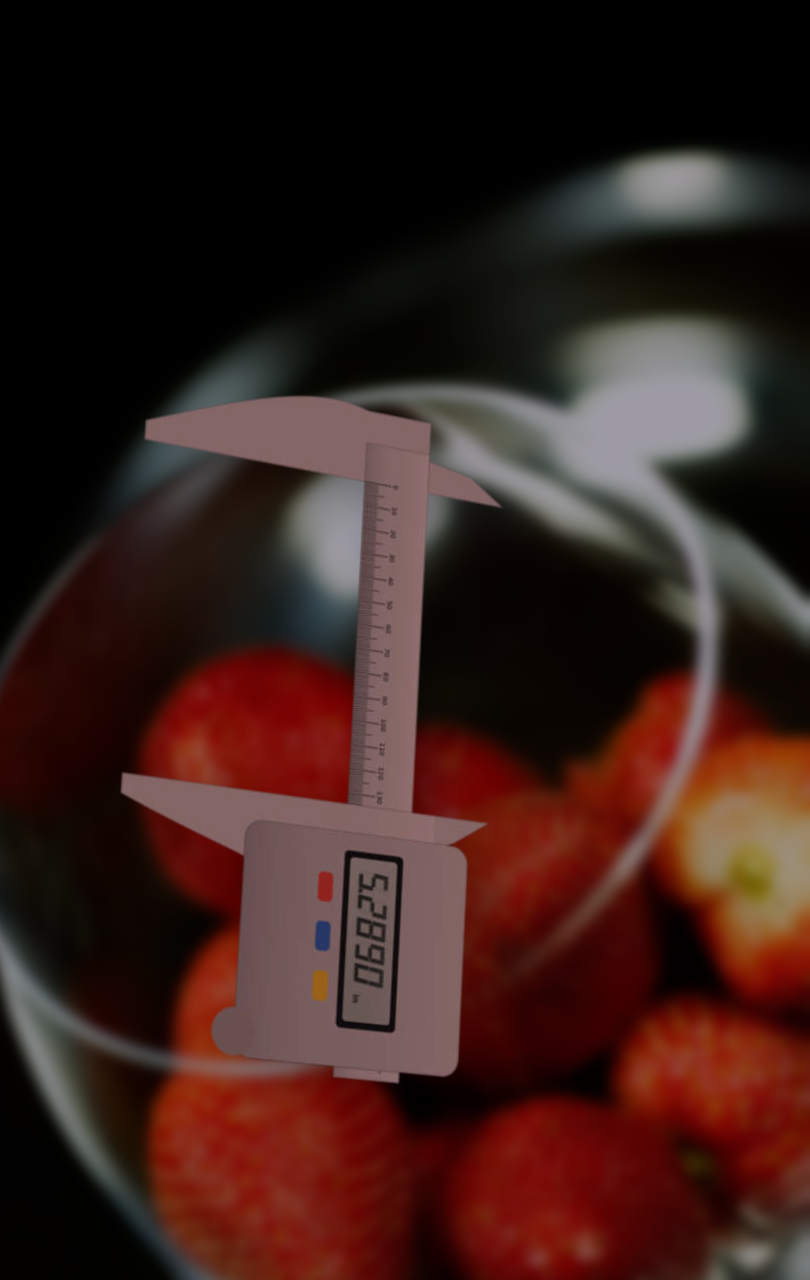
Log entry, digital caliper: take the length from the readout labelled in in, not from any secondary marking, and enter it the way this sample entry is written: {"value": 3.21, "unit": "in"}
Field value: {"value": 5.2890, "unit": "in"}
